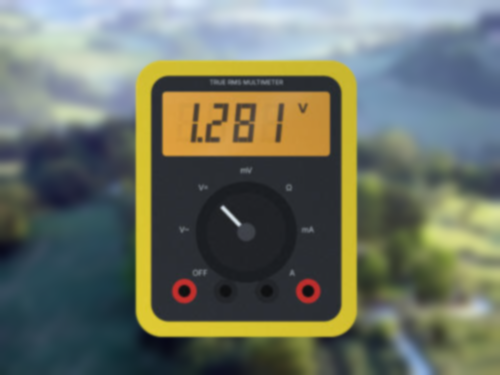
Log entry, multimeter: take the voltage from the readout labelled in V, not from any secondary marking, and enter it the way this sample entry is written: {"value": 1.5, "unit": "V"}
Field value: {"value": 1.281, "unit": "V"}
